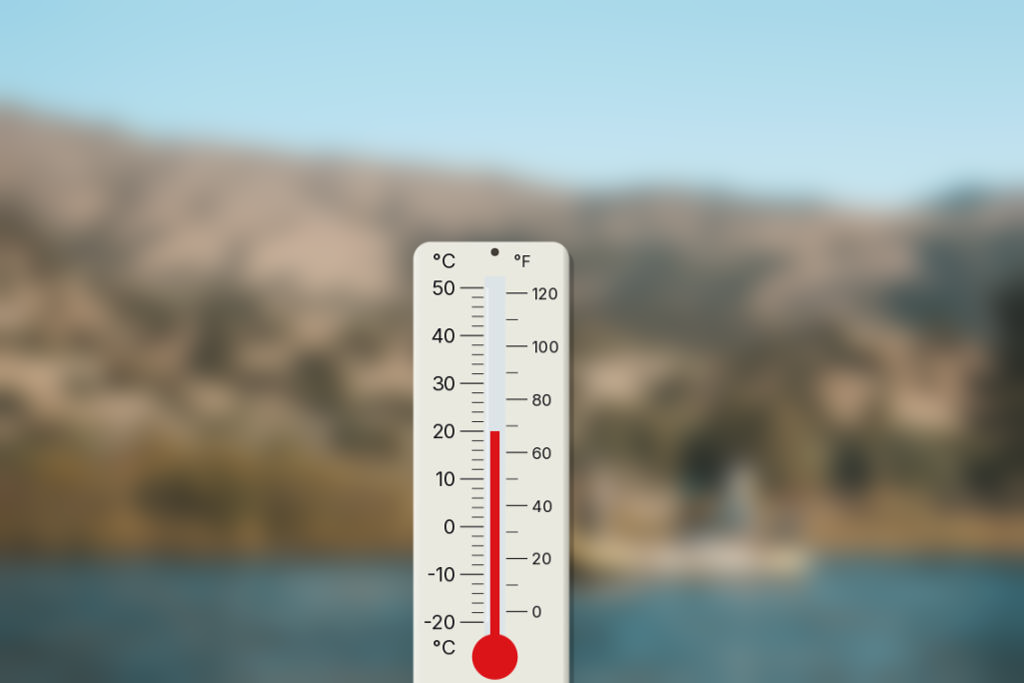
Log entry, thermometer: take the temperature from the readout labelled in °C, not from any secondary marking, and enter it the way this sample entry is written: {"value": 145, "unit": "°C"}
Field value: {"value": 20, "unit": "°C"}
